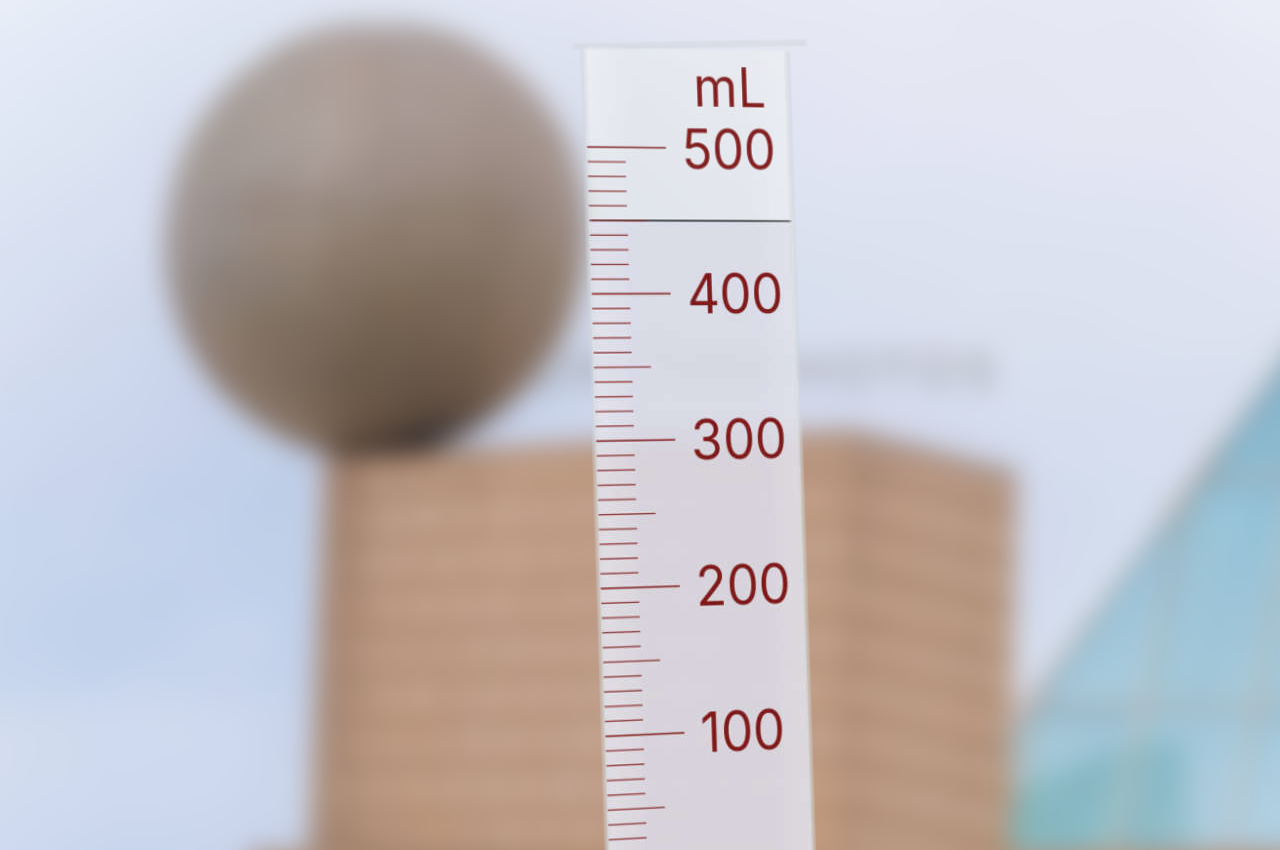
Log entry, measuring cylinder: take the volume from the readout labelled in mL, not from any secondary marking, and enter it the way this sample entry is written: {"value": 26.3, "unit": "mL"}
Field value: {"value": 450, "unit": "mL"}
